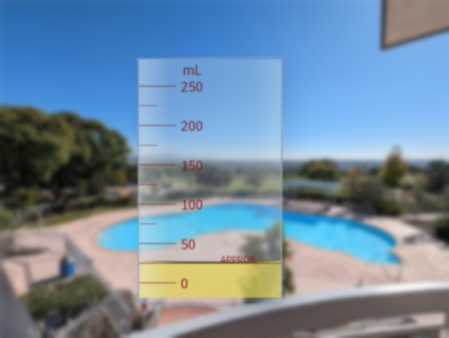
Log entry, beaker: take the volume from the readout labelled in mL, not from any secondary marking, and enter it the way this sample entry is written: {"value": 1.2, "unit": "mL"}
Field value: {"value": 25, "unit": "mL"}
